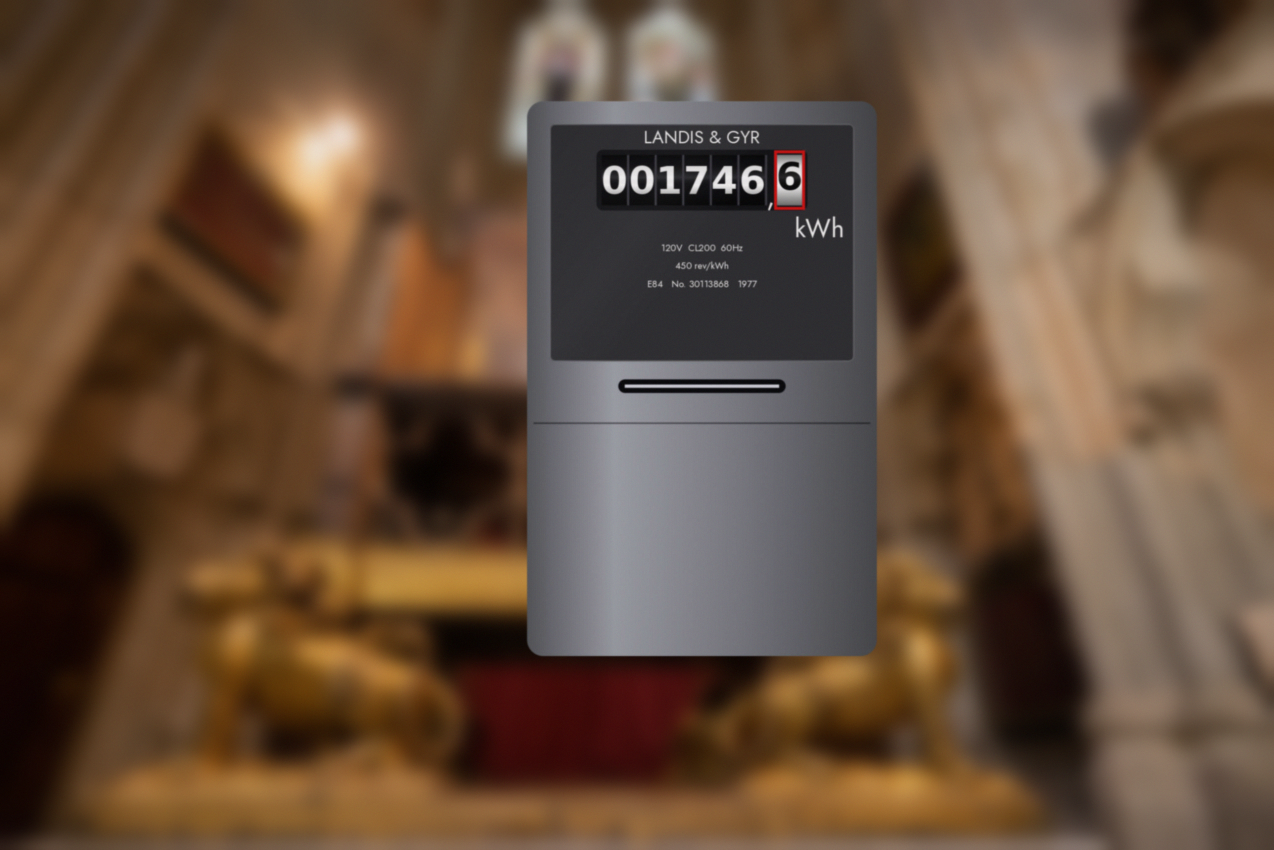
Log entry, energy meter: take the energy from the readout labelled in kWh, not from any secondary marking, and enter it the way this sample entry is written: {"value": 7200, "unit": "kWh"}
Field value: {"value": 1746.6, "unit": "kWh"}
